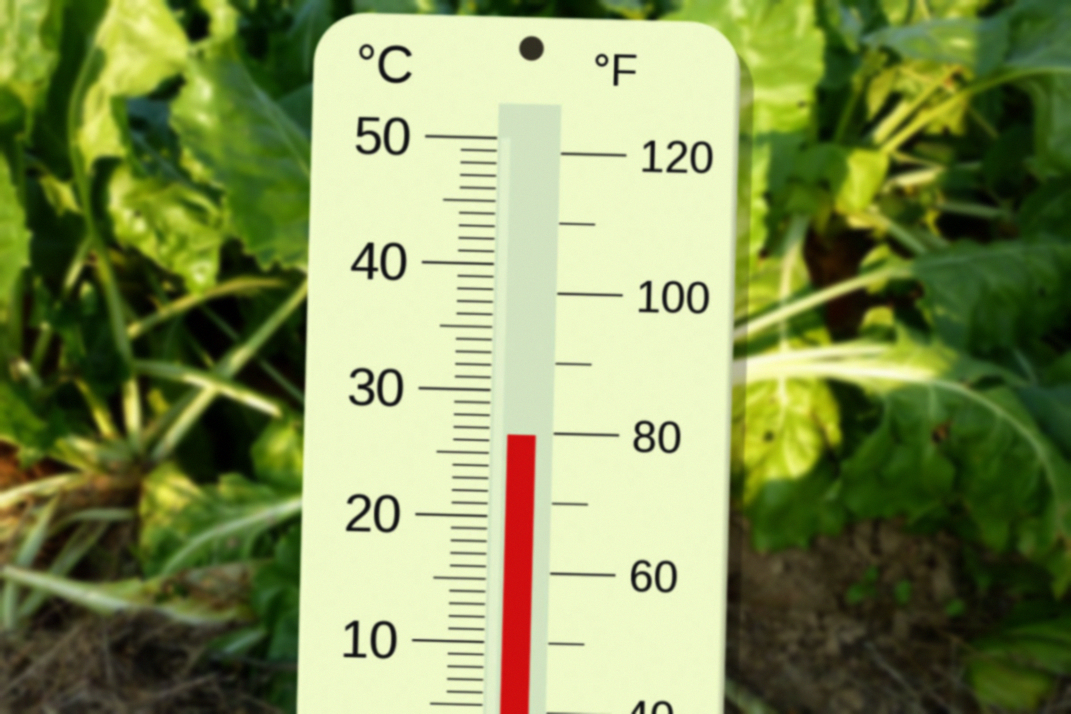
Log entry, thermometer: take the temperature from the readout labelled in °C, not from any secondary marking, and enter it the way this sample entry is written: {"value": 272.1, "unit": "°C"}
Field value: {"value": 26.5, "unit": "°C"}
